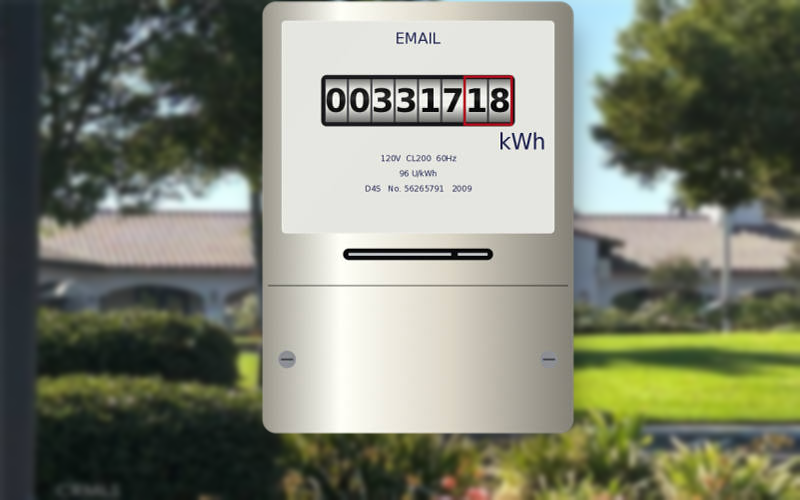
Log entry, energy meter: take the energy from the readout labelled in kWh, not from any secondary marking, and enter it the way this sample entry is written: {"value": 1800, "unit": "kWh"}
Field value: {"value": 3317.18, "unit": "kWh"}
